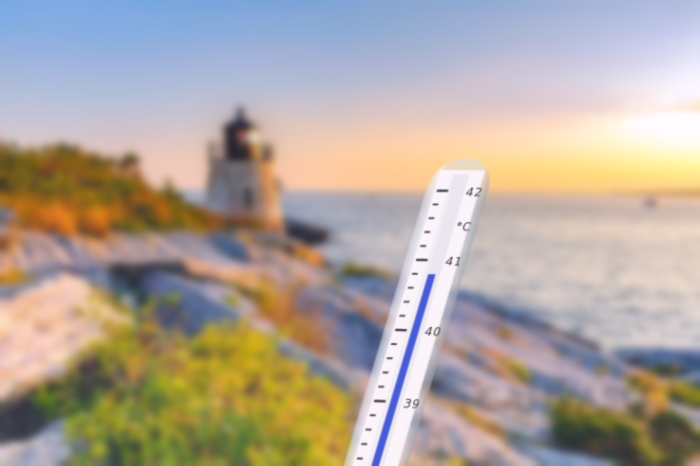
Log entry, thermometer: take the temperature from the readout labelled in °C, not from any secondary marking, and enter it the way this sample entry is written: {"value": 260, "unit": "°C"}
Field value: {"value": 40.8, "unit": "°C"}
